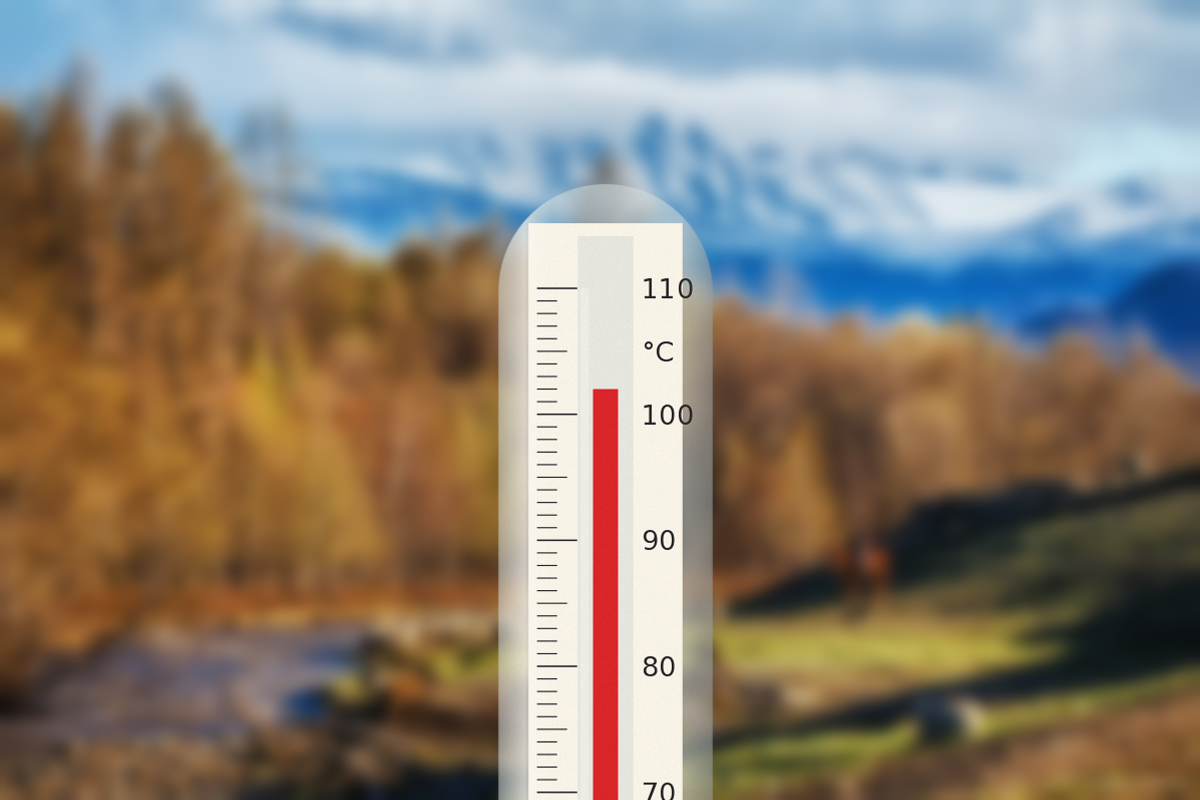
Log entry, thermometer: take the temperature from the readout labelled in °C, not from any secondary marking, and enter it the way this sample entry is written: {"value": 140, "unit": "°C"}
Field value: {"value": 102, "unit": "°C"}
